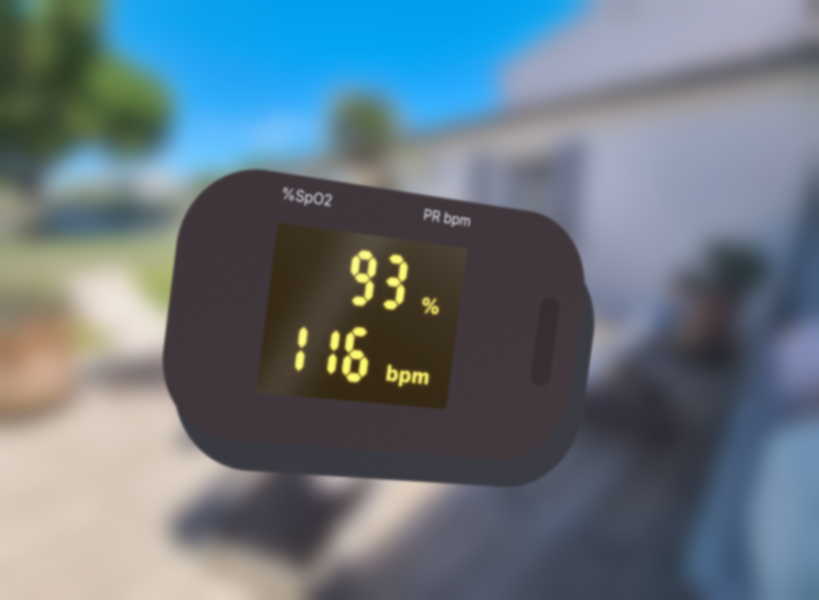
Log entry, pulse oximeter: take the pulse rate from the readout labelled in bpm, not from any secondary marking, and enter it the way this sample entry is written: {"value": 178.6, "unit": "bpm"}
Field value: {"value": 116, "unit": "bpm"}
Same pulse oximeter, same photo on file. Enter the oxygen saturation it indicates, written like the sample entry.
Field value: {"value": 93, "unit": "%"}
